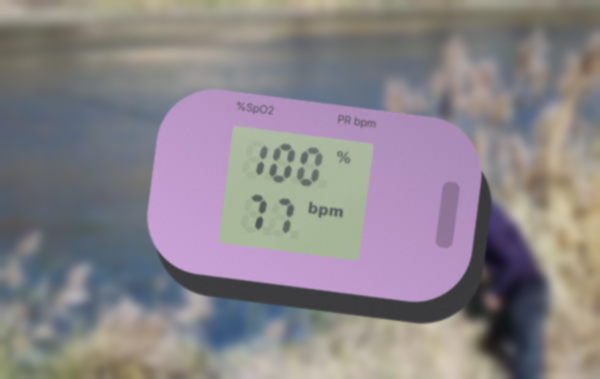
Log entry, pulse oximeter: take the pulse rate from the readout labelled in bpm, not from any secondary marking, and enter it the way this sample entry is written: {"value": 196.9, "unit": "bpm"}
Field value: {"value": 77, "unit": "bpm"}
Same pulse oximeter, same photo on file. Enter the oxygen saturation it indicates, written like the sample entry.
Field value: {"value": 100, "unit": "%"}
